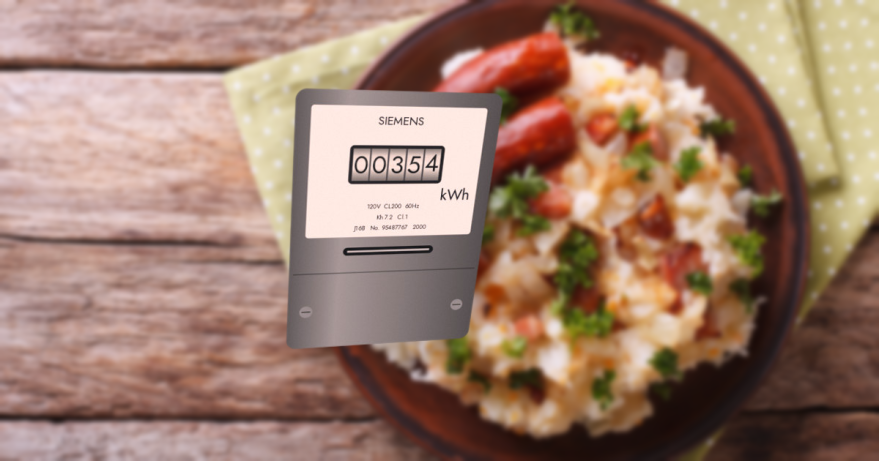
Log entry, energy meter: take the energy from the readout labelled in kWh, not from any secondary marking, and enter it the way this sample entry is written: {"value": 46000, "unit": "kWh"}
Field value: {"value": 354, "unit": "kWh"}
